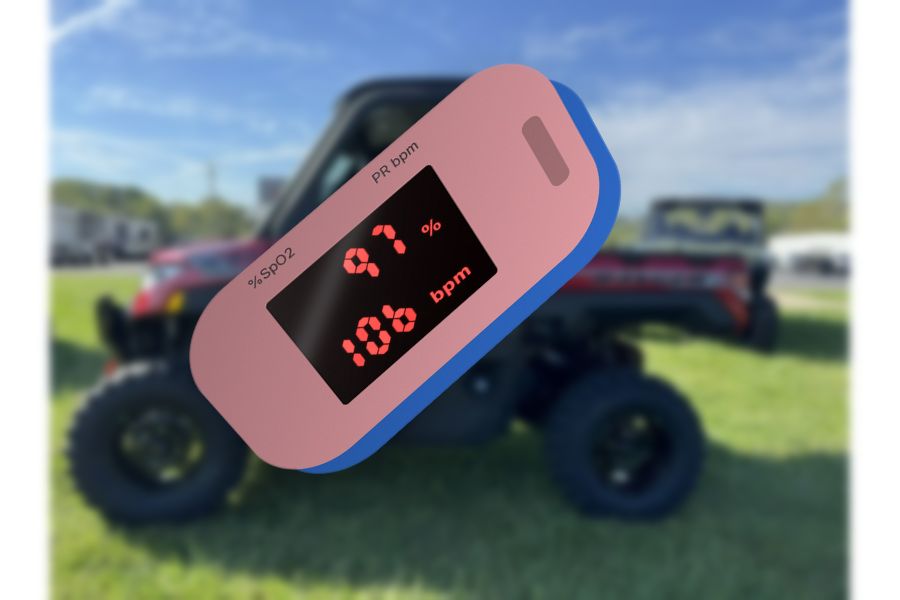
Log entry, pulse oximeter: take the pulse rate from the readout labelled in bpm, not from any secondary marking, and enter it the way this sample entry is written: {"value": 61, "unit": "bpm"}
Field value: {"value": 106, "unit": "bpm"}
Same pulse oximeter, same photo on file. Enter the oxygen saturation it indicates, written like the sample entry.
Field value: {"value": 97, "unit": "%"}
